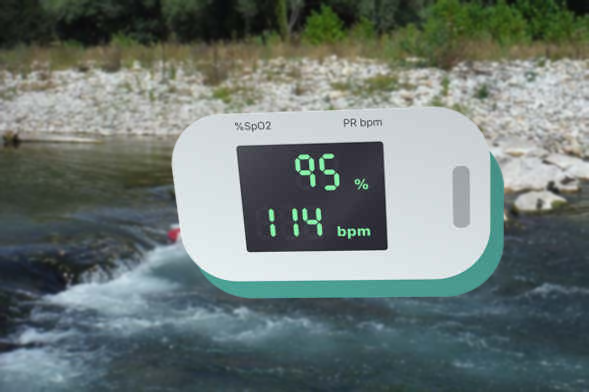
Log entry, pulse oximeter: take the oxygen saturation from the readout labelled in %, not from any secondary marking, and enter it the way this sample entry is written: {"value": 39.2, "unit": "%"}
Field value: {"value": 95, "unit": "%"}
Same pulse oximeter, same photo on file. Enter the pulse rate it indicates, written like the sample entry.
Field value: {"value": 114, "unit": "bpm"}
